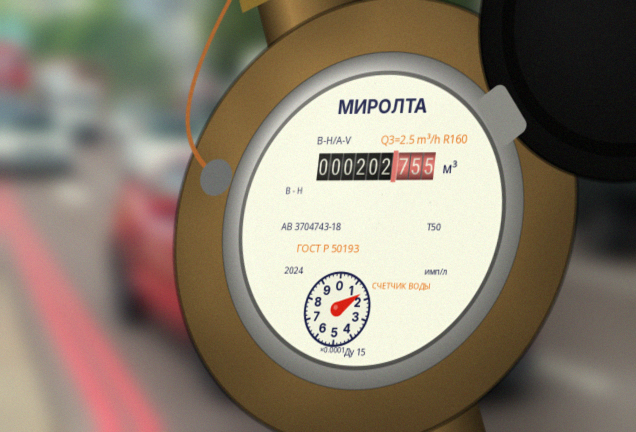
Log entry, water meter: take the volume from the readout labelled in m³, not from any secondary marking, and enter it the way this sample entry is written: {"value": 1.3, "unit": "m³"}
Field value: {"value": 202.7551, "unit": "m³"}
